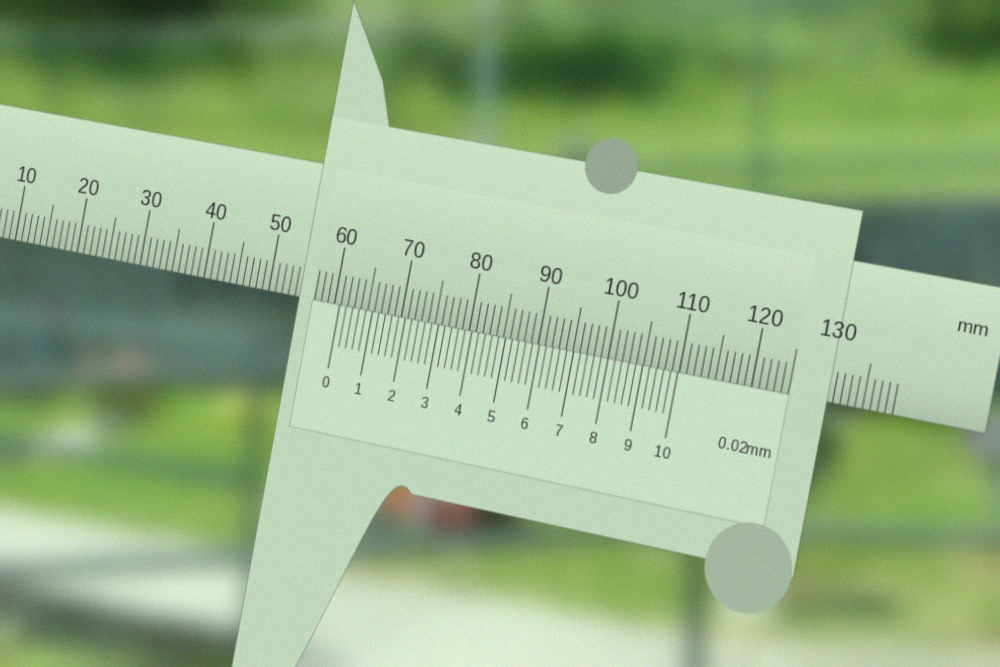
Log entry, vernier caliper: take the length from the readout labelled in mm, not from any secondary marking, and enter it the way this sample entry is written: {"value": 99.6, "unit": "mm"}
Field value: {"value": 60.8, "unit": "mm"}
